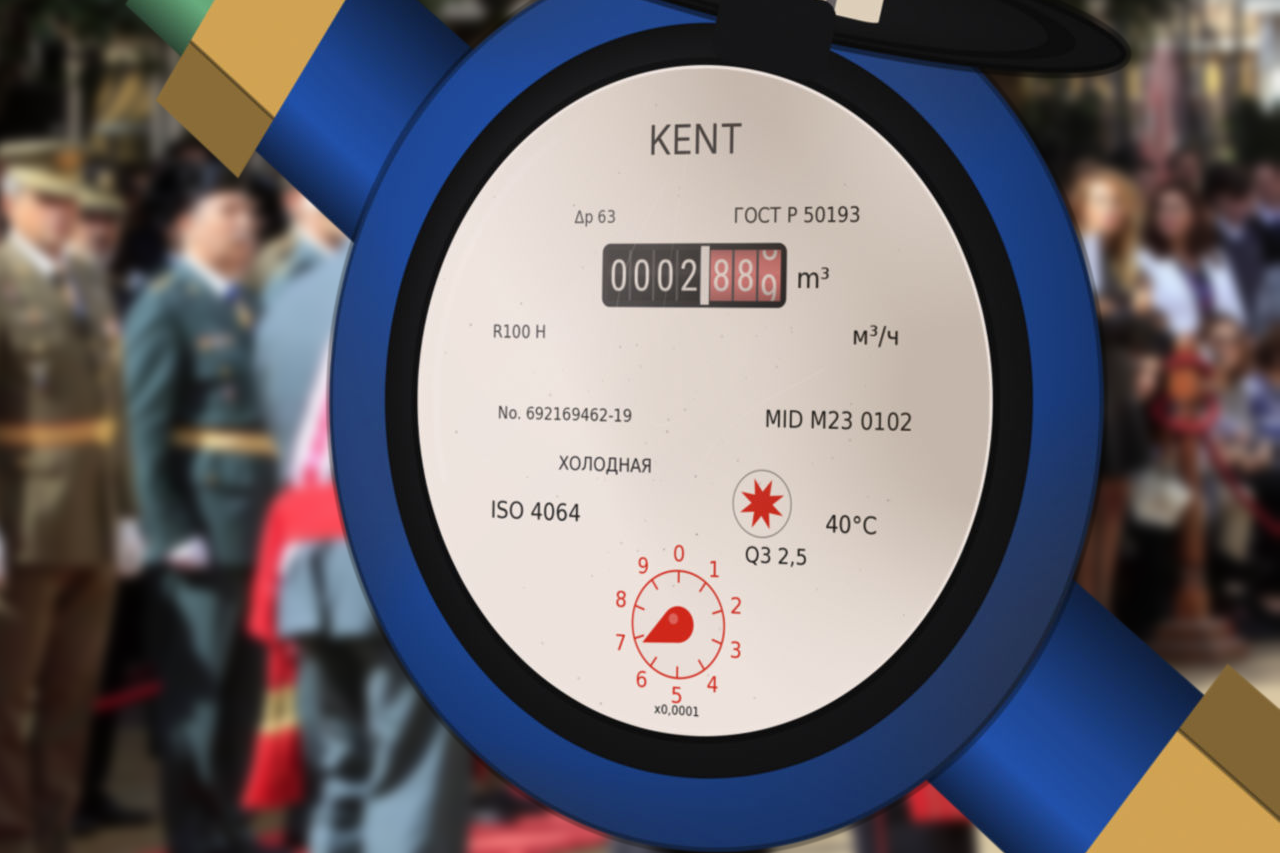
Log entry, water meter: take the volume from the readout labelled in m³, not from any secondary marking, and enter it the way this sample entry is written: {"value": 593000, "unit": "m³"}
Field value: {"value": 2.8886, "unit": "m³"}
